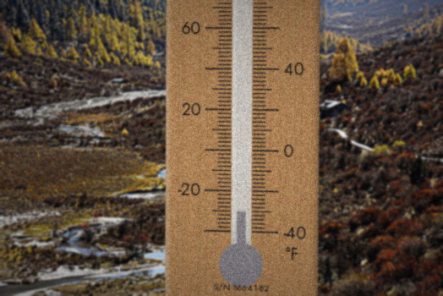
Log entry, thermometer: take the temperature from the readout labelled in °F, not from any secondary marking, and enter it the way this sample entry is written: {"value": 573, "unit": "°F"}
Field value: {"value": -30, "unit": "°F"}
